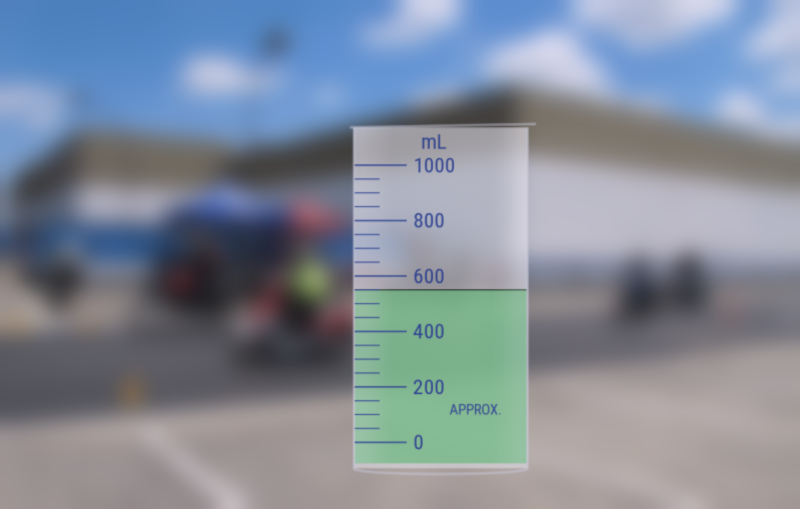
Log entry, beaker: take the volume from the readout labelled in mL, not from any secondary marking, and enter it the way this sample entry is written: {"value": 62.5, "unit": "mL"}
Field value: {"value": 550, "unit": "mL"}
